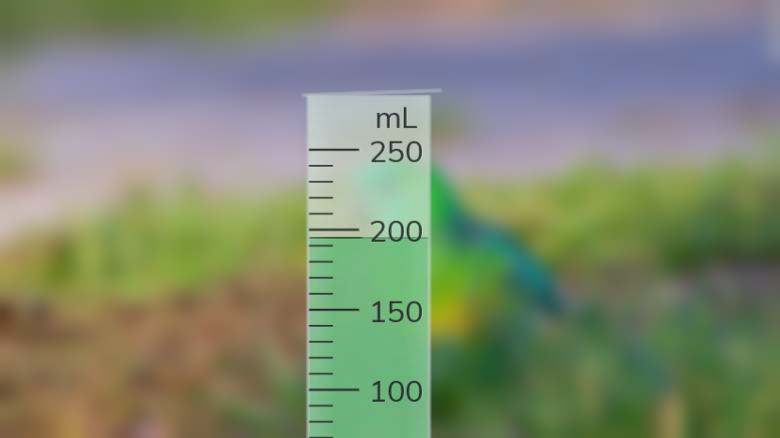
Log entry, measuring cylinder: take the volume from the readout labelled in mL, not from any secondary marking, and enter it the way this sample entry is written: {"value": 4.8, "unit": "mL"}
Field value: {"value": 195, "unit": "mL"}
